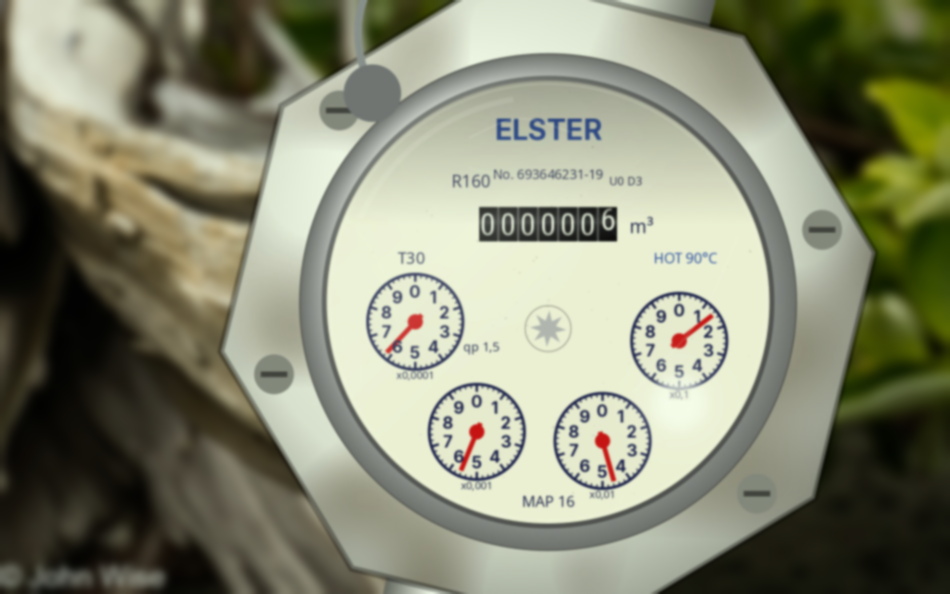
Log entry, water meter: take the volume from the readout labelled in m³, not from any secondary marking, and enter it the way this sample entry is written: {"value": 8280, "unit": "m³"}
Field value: {"value": 6.1456, "unit": "m³"}
